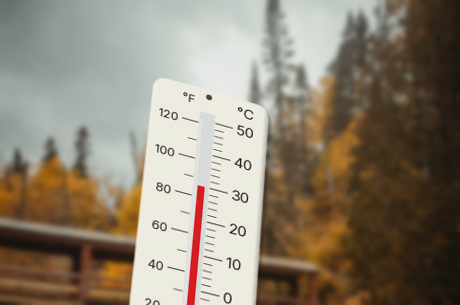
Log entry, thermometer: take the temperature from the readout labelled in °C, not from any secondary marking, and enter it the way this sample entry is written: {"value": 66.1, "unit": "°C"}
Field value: {"value": 30, "unit": "°C"}
